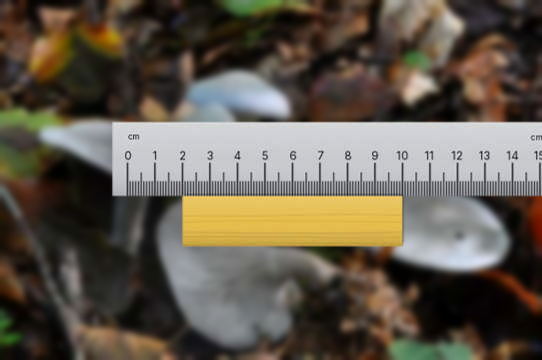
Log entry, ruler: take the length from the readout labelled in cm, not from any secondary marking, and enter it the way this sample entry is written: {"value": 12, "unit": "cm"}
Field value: {"value": 8, "unit": "cm"}
